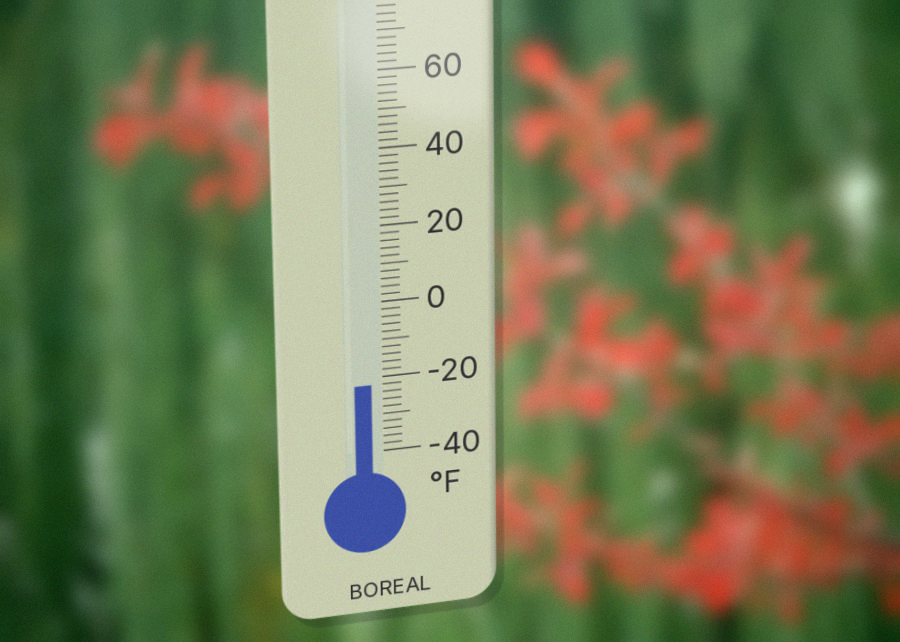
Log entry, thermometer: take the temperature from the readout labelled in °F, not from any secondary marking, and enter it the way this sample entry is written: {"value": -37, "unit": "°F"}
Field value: {"value": -22, "unit": "°F"}
